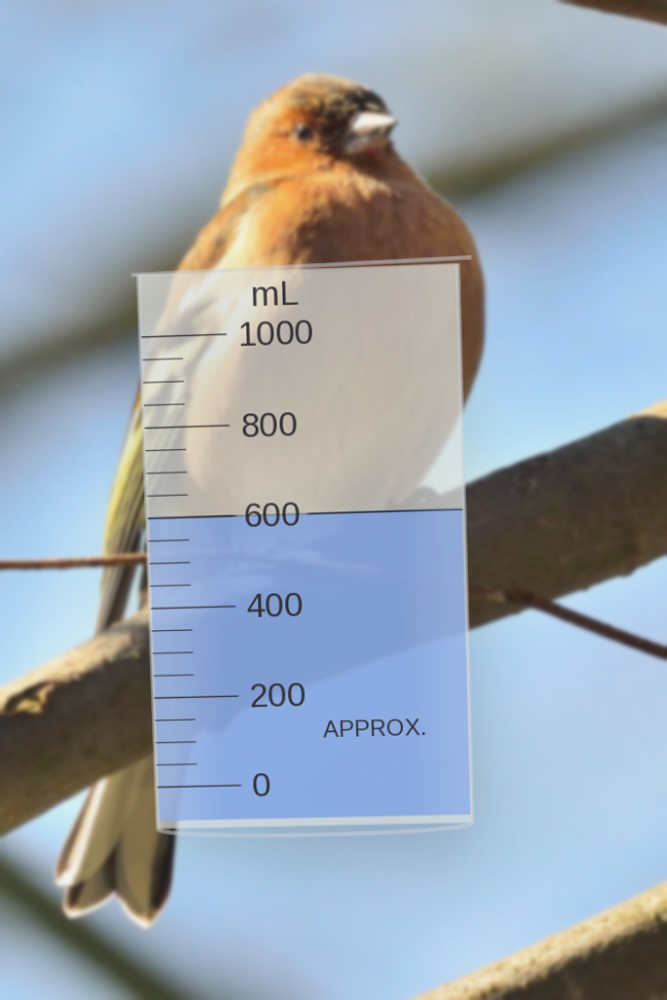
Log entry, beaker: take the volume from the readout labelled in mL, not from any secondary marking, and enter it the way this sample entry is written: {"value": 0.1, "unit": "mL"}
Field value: {"value": 600, "unit": "mL"}
